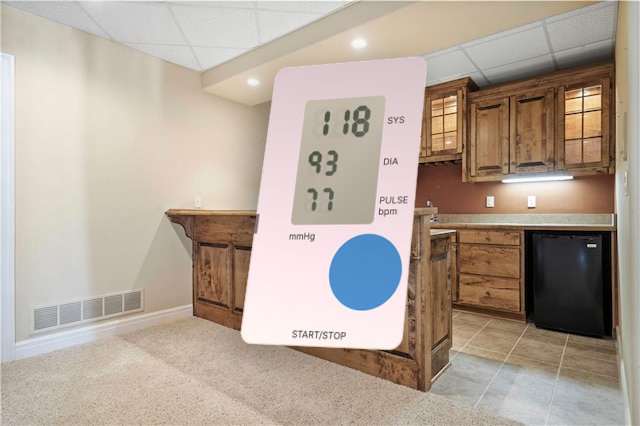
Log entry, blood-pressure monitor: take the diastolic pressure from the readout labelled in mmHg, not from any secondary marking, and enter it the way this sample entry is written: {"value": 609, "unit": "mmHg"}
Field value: {"value": 93, "unit": "mmHg"}
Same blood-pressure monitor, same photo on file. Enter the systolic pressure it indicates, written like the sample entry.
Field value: {"value": 118, "unit": "mmHg"}
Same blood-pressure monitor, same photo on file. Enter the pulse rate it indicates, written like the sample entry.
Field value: {"value": 77, "unit": "bpm"}
